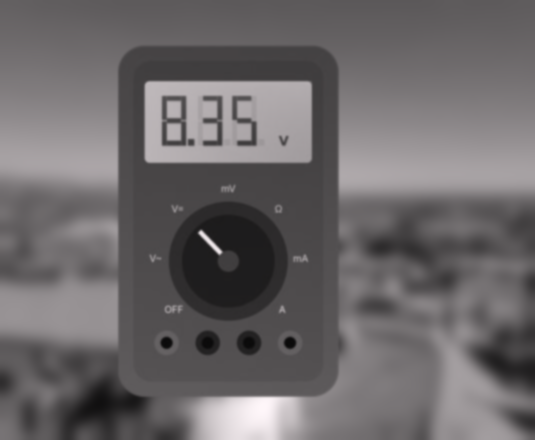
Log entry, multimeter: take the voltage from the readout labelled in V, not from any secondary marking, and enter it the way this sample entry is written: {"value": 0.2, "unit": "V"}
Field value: {"value": 8.35, "unit": "V"}
